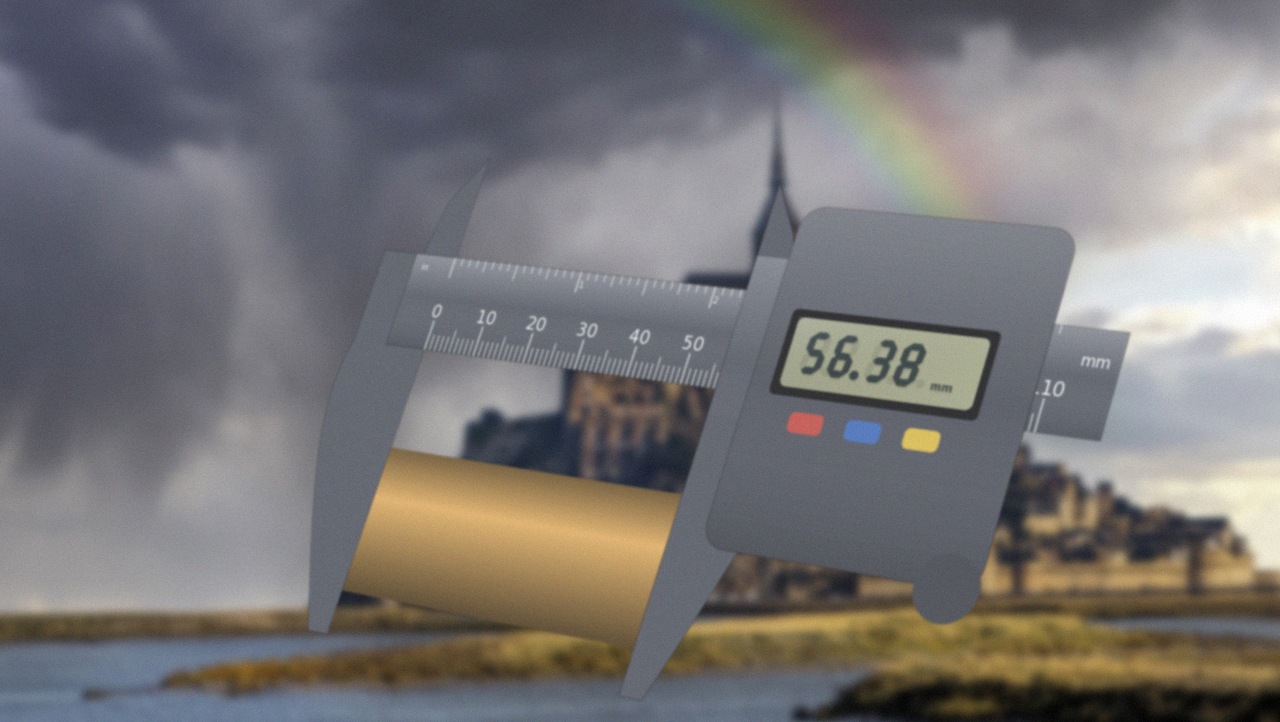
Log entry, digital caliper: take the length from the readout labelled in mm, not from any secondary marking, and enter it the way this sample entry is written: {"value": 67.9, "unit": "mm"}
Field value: {"value": 56.38, "unit": "mm"}
